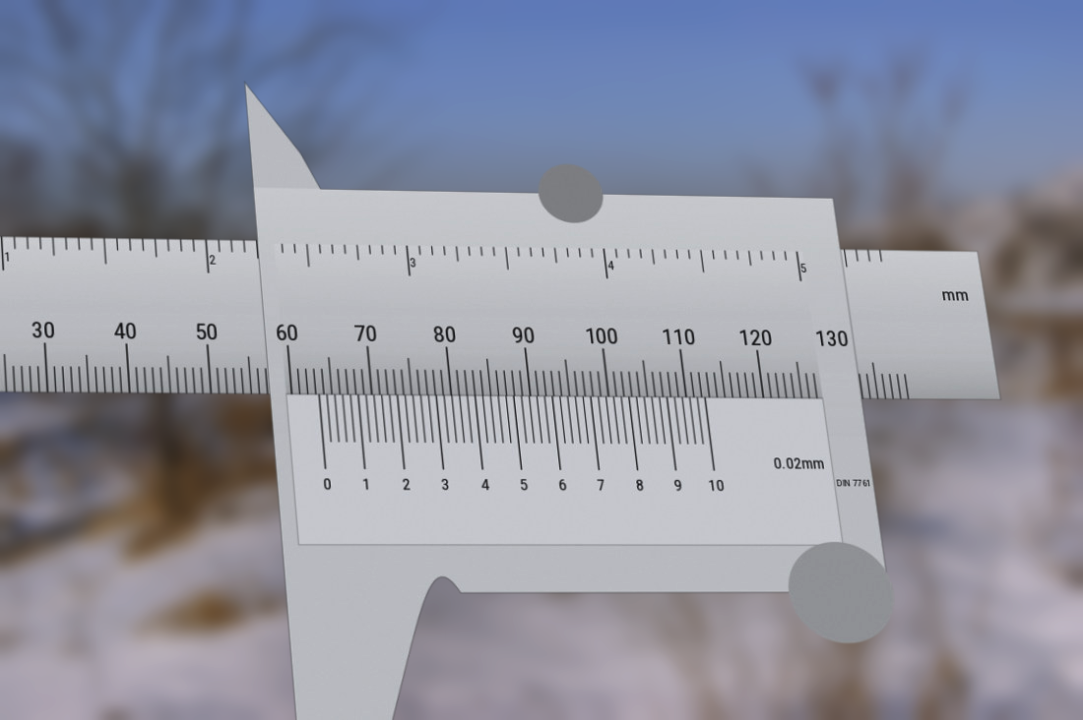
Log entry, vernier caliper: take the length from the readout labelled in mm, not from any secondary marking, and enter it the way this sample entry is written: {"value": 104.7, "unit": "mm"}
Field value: {"value": 63.4, "unit": "mm"}
